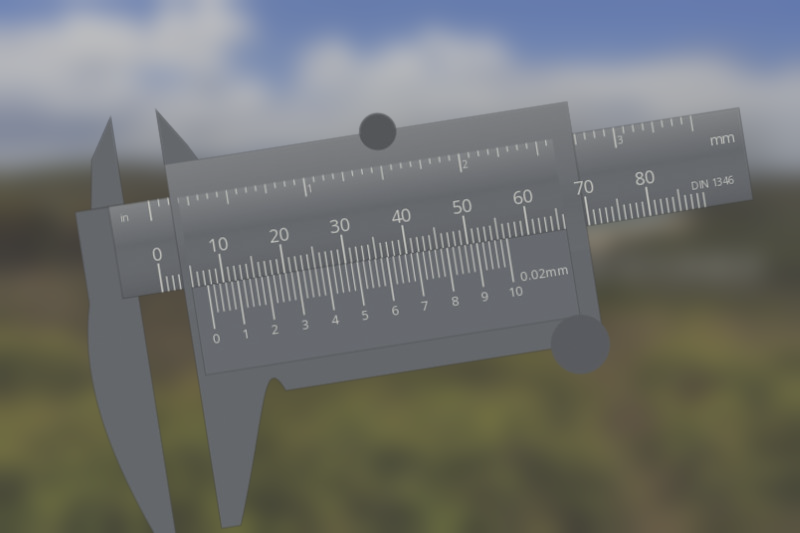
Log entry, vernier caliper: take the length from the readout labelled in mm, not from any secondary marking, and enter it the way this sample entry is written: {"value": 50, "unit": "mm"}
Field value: {"value": 7.4, "unit": "mm"}
